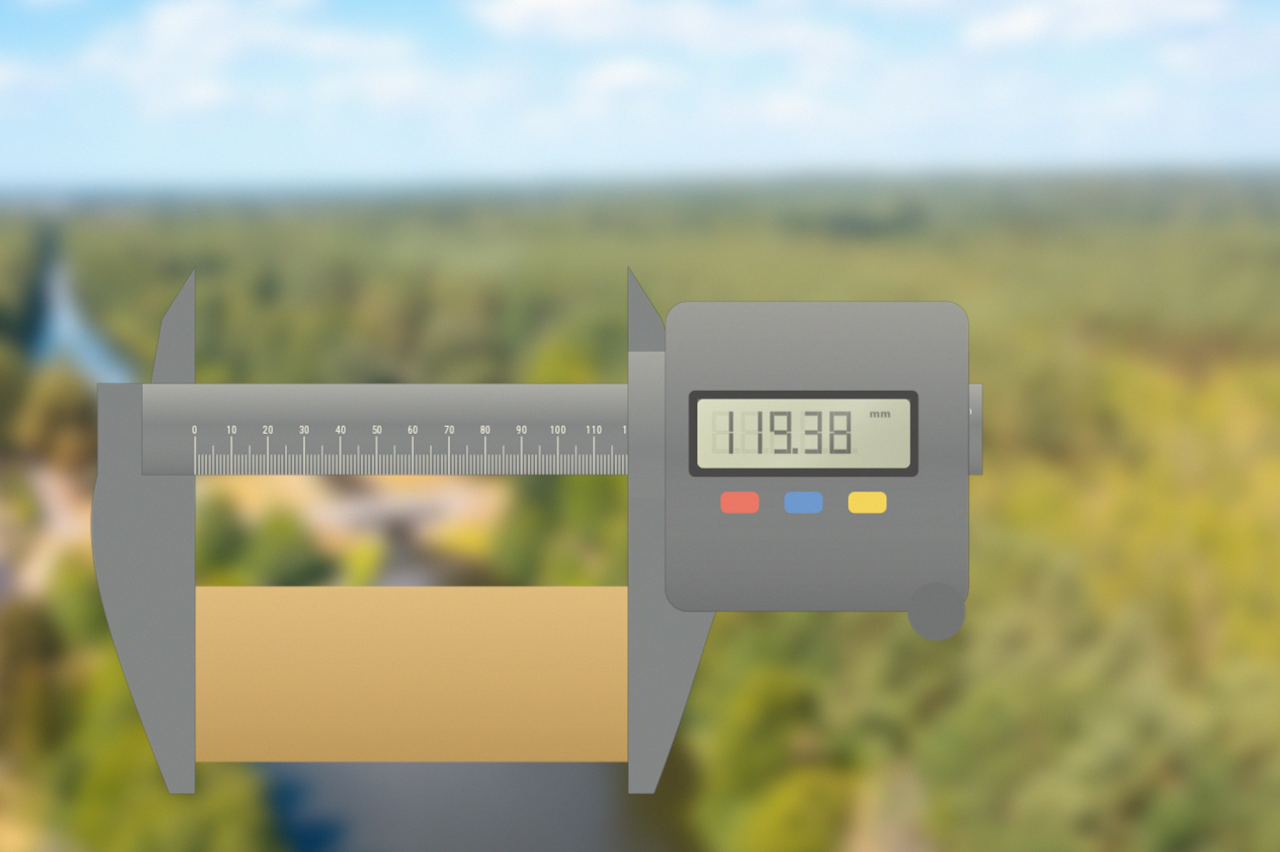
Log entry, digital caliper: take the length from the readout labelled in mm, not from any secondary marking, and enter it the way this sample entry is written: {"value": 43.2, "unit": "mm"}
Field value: {"value": 119.38, "unit": "mm"}
